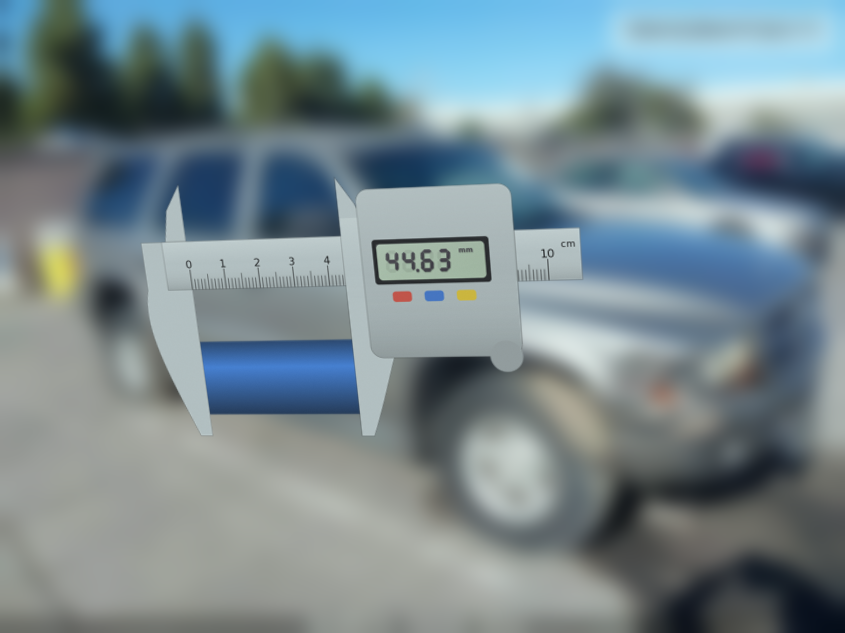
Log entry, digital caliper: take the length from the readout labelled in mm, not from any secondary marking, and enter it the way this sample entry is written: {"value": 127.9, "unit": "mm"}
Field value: {"value": 44.63, "unit": "mm"}
